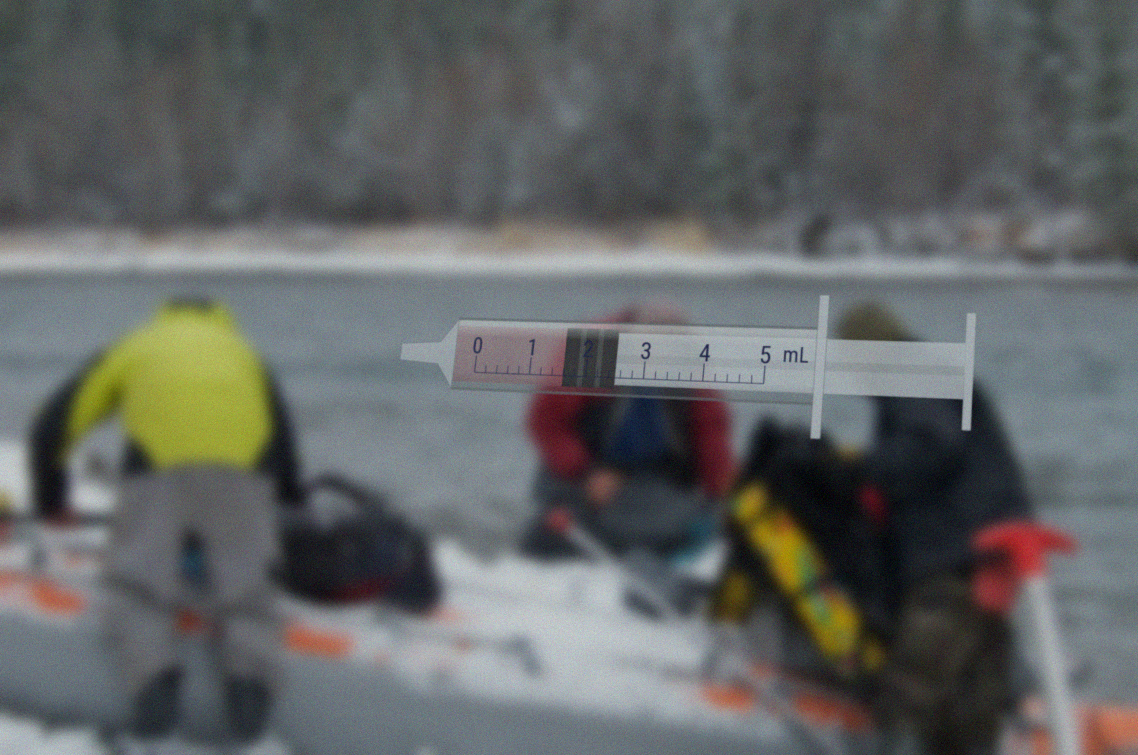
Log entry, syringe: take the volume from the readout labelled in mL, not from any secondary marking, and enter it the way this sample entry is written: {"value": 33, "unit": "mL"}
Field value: {"value": 1.6, "unit": "mL"}
